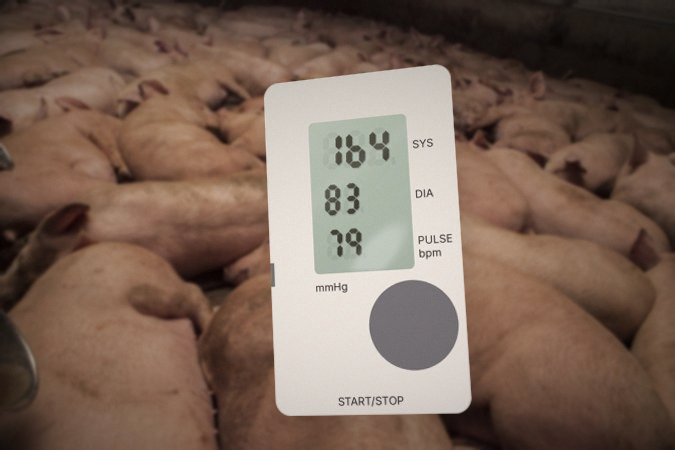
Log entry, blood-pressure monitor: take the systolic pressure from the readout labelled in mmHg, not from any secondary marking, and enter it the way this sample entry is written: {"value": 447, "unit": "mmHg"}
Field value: {"value": 164, "unit": "mmHg"}
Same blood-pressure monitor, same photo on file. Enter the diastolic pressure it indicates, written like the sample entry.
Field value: {"value": 83, "unit": "mmHg"}
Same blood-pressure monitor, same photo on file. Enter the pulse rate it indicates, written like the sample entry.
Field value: {"value": 79, "unit": "bpm"}
